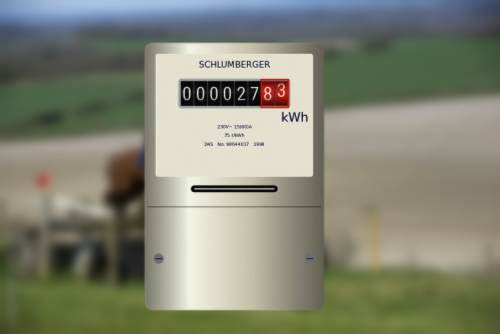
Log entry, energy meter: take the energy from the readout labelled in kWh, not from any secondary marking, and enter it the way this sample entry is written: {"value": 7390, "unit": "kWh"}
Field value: {"value": 27.83, "unit": "kWh"}
